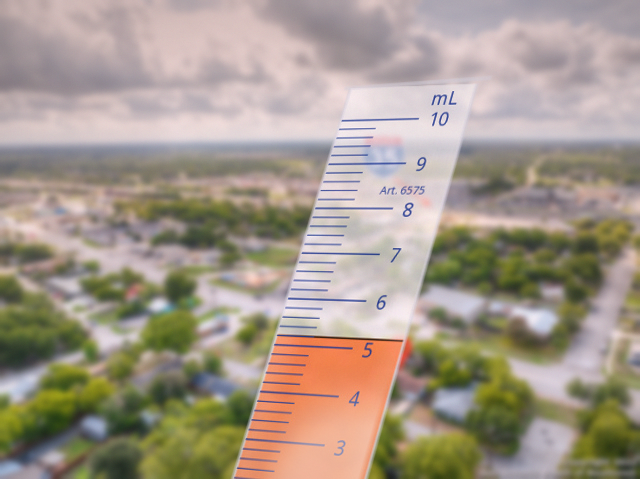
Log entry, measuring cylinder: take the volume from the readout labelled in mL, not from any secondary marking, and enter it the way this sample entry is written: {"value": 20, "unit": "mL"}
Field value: {"value": 5.2, "unit": "mL"}
